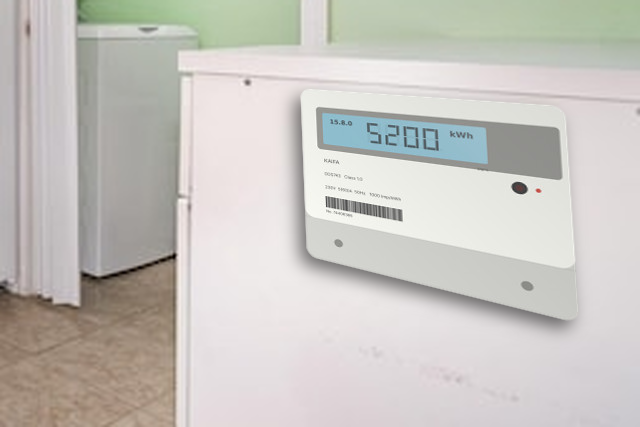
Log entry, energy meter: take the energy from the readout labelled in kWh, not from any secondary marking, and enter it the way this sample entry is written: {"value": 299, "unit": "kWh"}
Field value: {"value": 5200, "unit": "kWh"}
